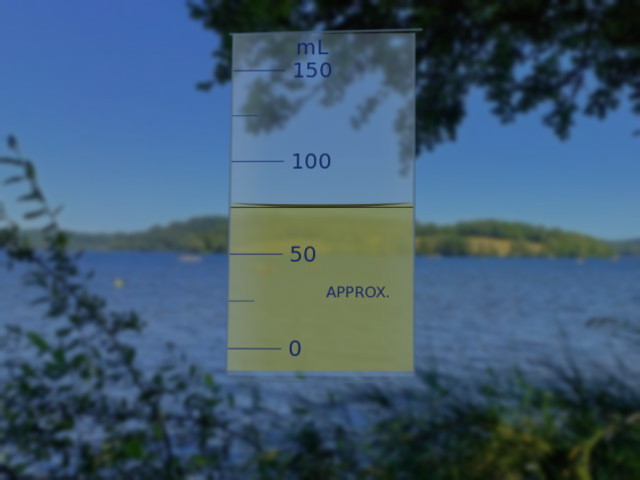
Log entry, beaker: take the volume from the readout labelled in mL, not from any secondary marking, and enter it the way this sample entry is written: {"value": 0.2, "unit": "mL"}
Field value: {"value": 75, "unit": "mL"}
